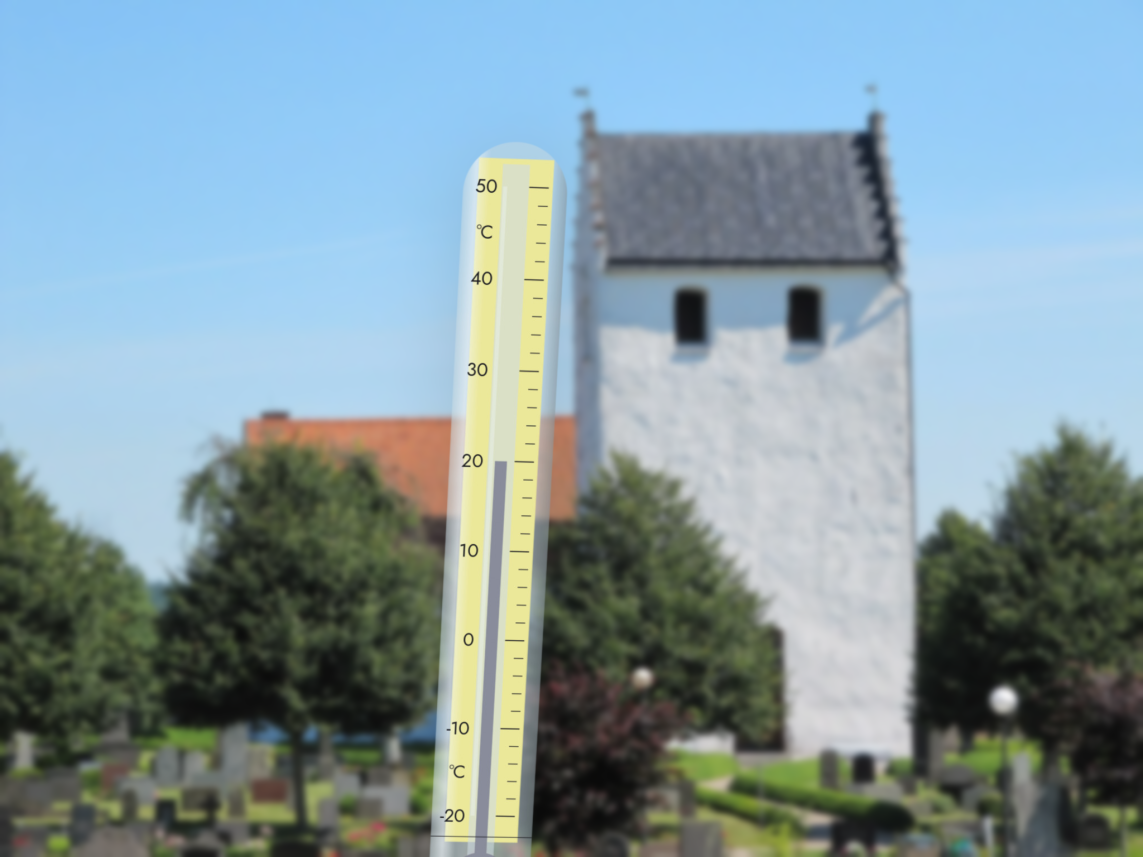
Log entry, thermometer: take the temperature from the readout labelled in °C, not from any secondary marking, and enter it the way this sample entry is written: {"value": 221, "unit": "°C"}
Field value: {"value": 20, "unit": "°C"}
